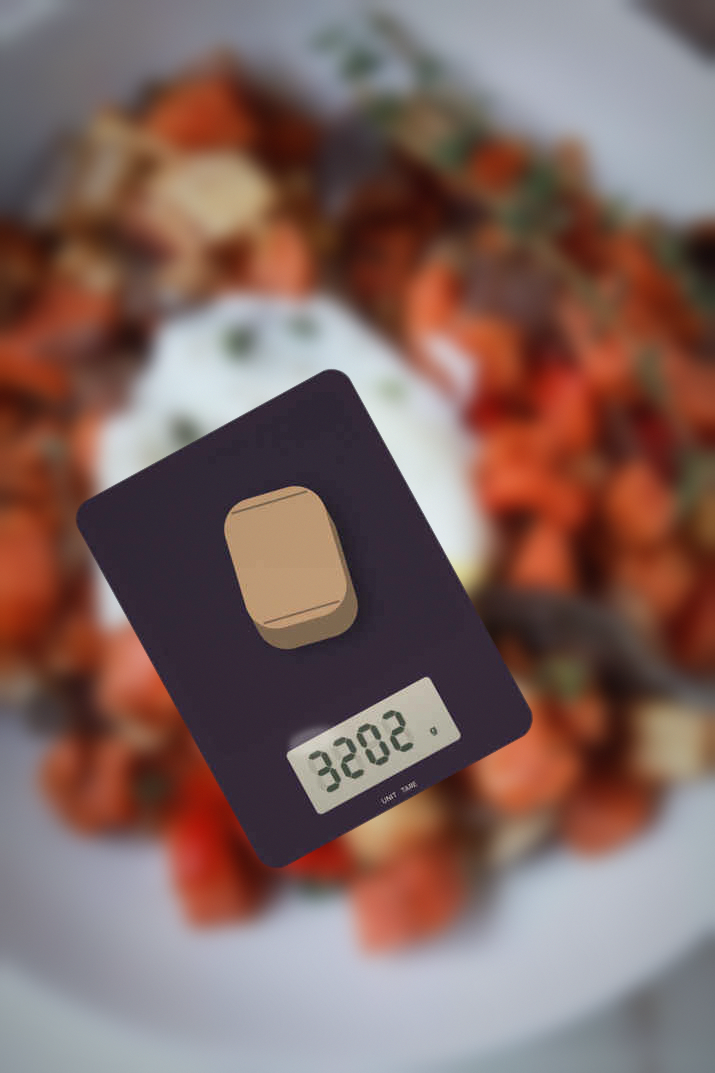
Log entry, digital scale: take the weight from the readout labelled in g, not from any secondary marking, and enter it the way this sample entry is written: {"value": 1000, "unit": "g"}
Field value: {"value": 3202, "unit": "g"}
